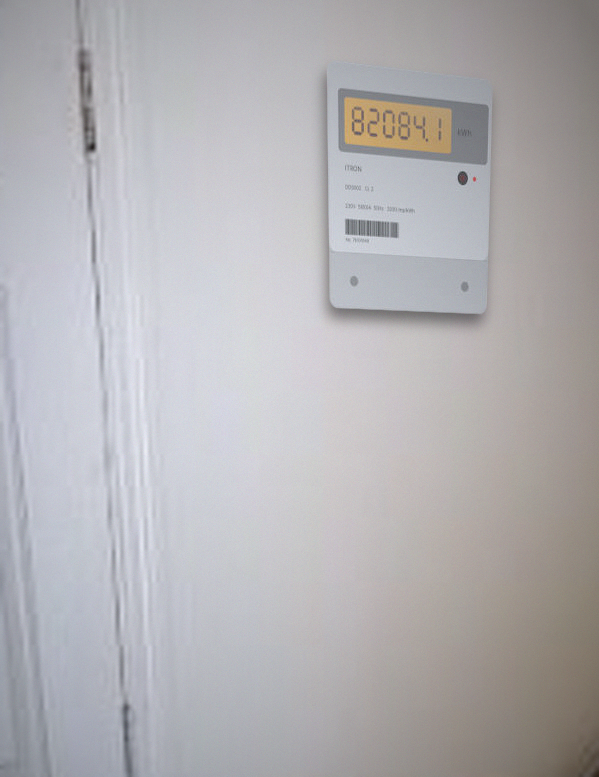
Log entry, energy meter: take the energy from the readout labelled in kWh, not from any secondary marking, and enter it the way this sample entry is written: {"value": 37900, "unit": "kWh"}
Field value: {"value": 82084.1, "unit": "kWh"}
